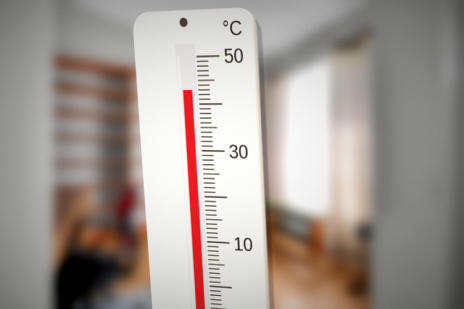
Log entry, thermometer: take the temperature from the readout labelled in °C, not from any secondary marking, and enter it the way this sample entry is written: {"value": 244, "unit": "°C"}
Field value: {"value": 43, "unit": "°C"}
